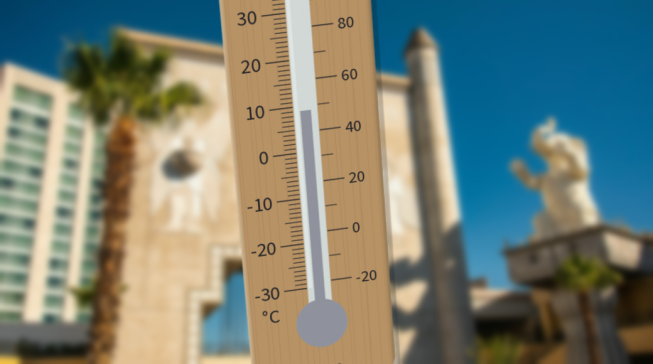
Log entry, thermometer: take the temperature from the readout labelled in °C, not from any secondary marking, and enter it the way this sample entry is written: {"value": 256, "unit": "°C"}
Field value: {"value": 9, "unit": "°C"}
